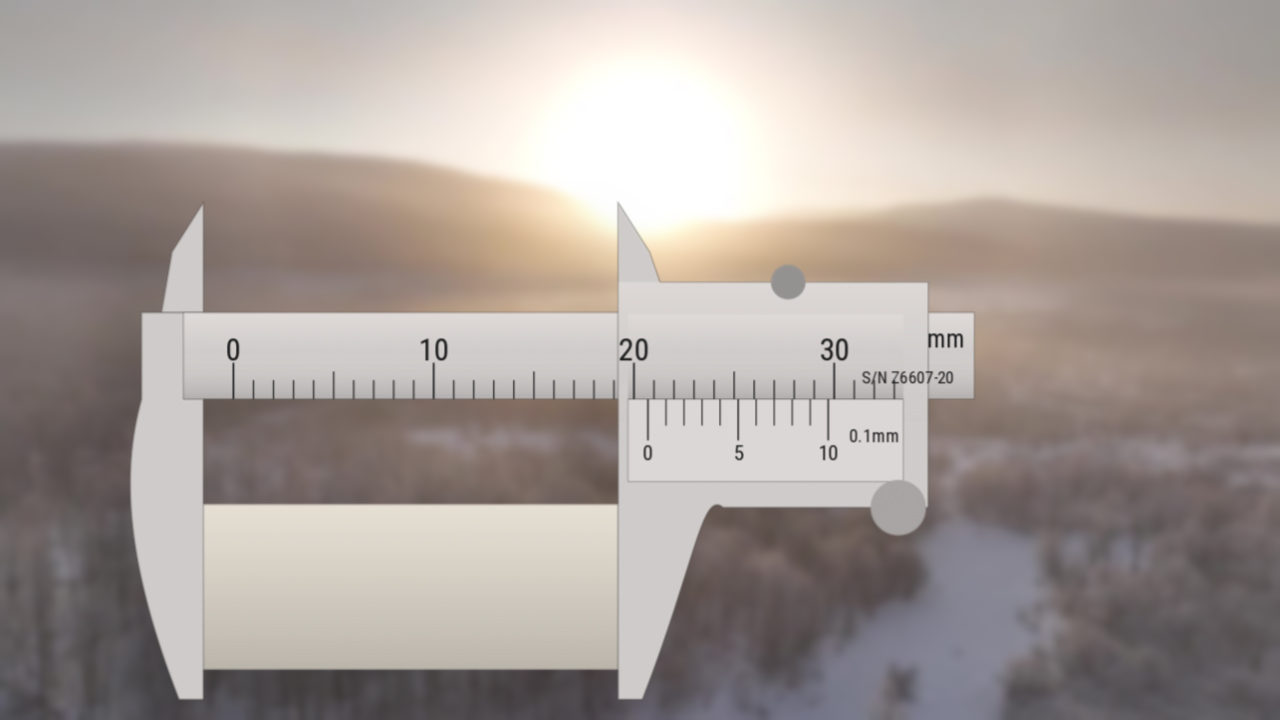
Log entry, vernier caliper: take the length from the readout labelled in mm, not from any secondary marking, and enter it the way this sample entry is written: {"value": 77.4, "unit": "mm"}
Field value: {"value": 20.7, "unit": "mm"}
